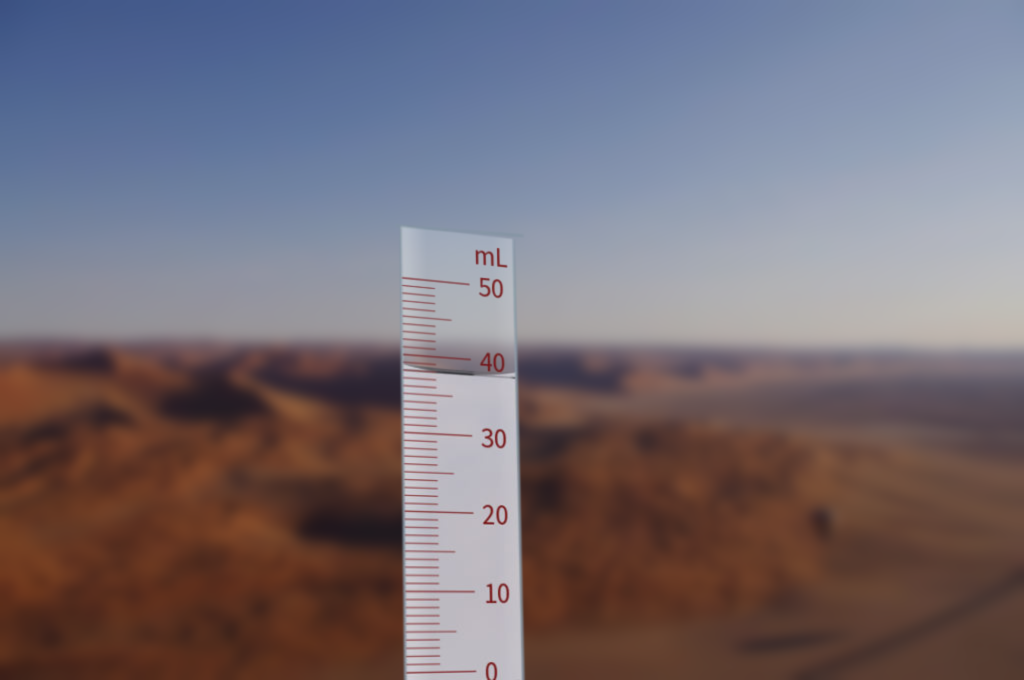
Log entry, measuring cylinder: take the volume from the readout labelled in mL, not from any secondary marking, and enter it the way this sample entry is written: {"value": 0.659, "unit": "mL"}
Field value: {"value": 38, "unit": "mL"}
